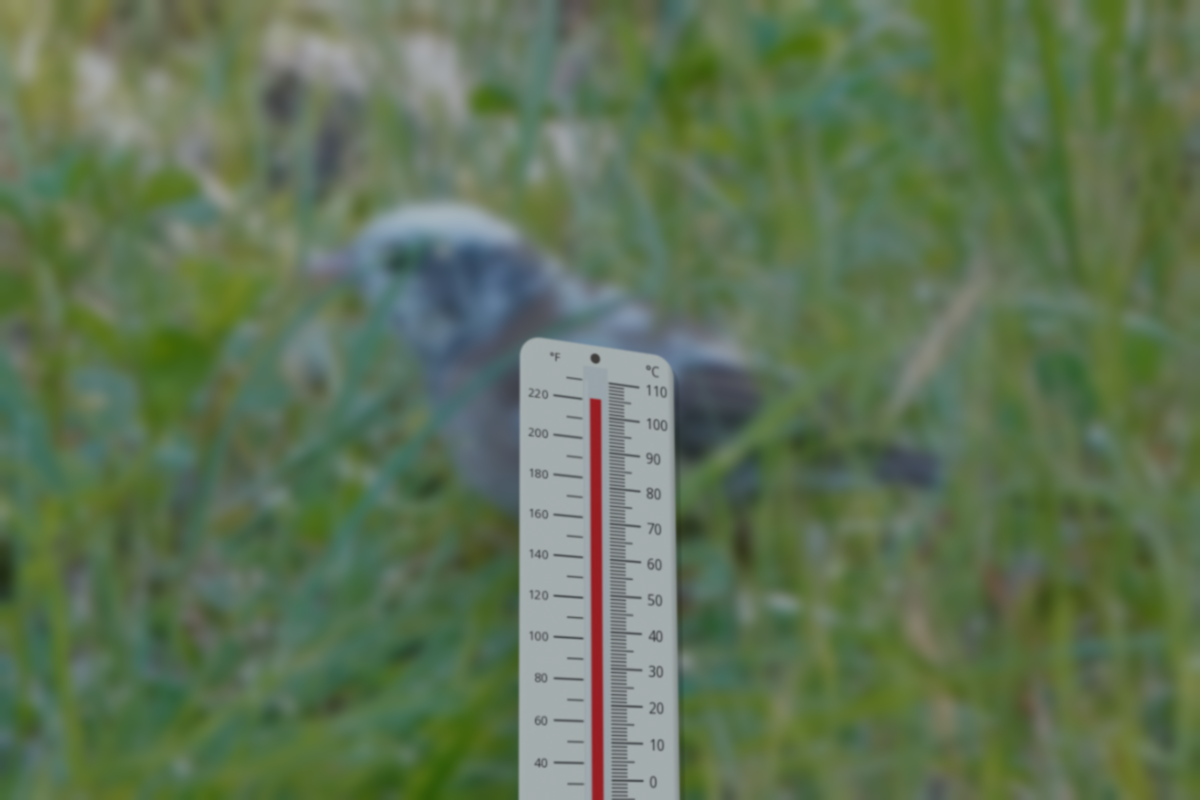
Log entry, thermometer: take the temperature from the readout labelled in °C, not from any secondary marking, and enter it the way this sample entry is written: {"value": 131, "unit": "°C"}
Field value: {"value": 105, "unit": "°C"}
